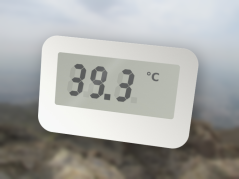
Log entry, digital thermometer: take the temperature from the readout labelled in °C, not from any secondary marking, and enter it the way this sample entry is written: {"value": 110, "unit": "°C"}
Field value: {"value": 39.3, "unit": "°C"}
